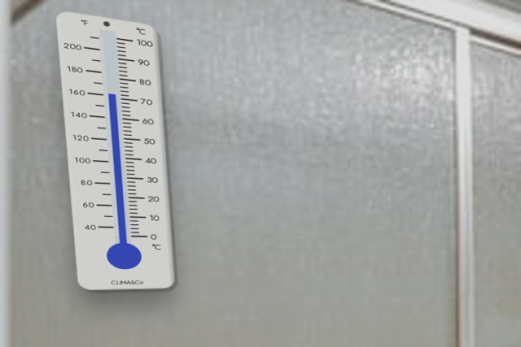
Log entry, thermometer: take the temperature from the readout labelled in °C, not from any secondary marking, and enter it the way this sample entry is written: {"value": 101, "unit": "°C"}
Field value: {"value": 72, "unit": "°C"}
